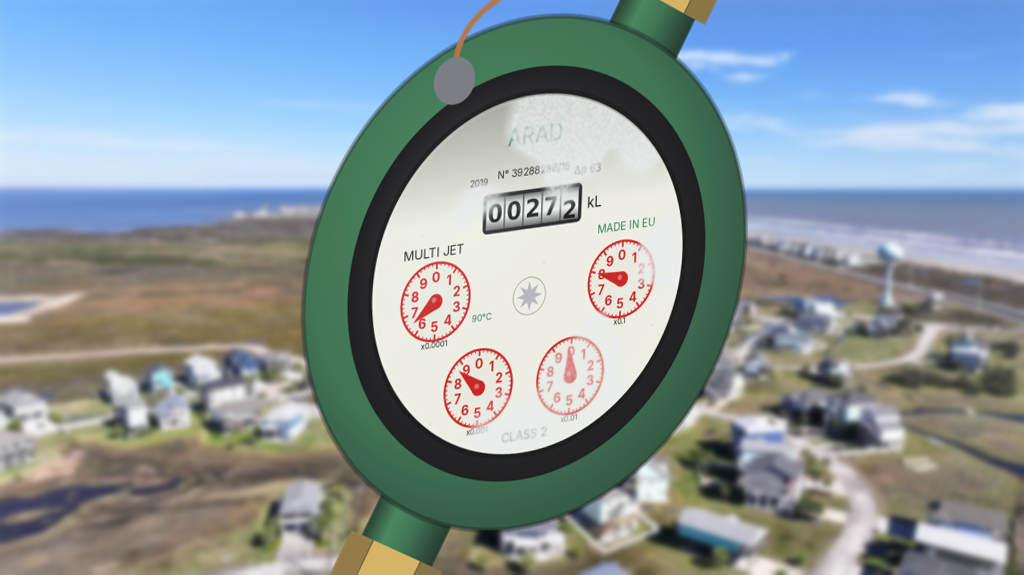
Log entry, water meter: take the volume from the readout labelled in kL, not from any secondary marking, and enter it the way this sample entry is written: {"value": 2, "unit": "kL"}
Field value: {"value": 271.7986, "unit": "kL"}
